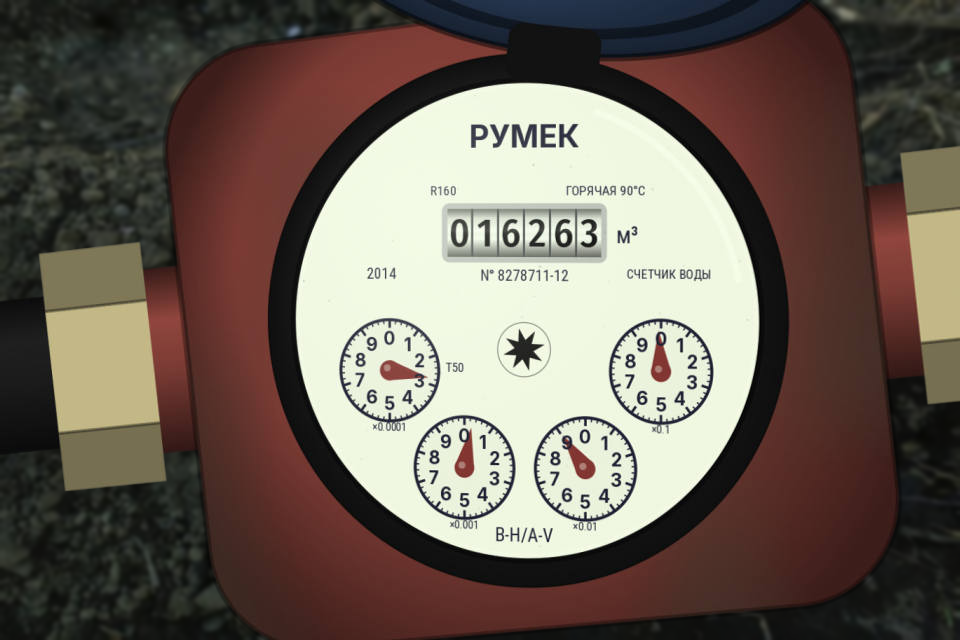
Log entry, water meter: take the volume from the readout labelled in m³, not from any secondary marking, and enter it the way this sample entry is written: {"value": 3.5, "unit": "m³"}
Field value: {"value": 16262.9902, "unit": "m³"}
